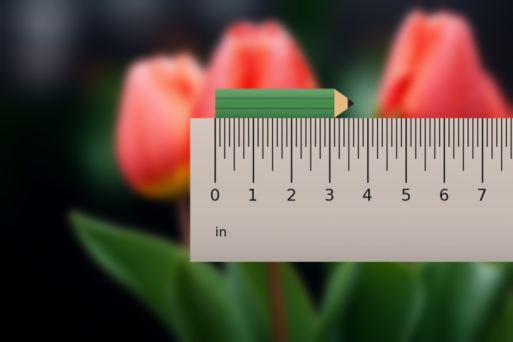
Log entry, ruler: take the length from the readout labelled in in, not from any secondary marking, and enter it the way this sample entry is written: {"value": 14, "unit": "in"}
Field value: {"value": 3.625, "unit": "in"}
